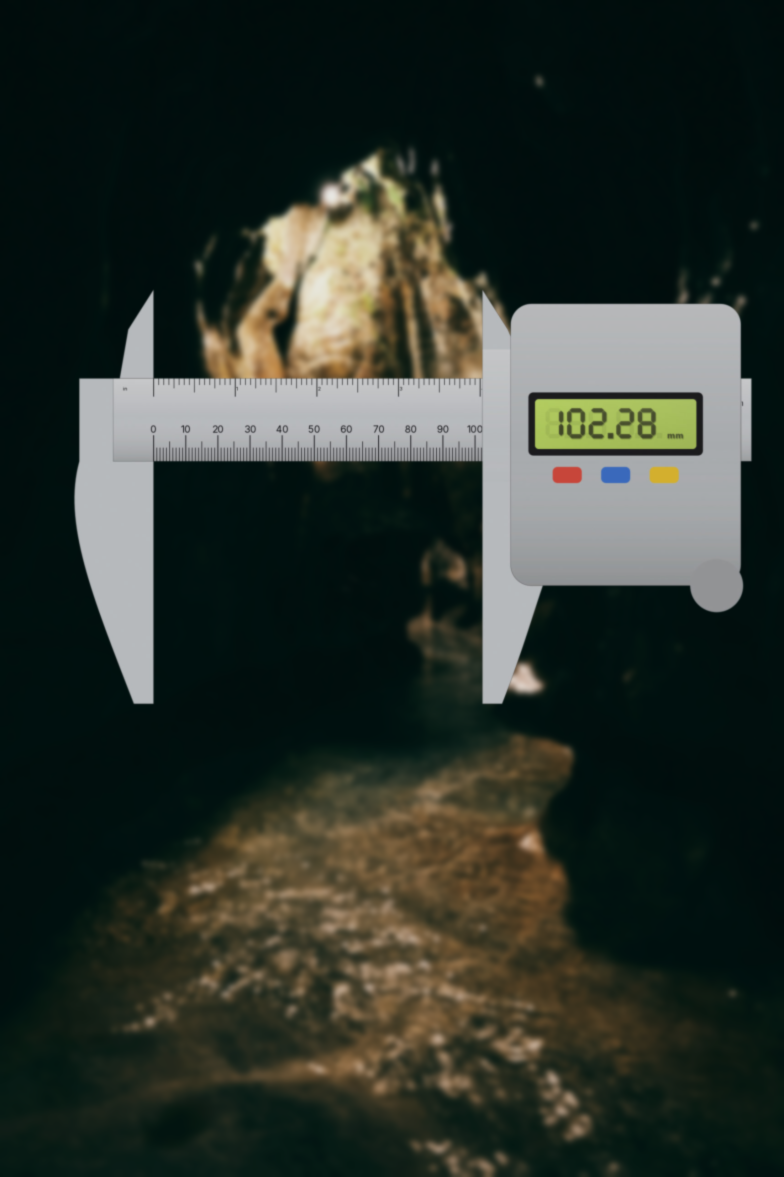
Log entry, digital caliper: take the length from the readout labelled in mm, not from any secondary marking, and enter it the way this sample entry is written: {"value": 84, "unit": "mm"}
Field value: {"value": 102.28, "unit": "mm"}
